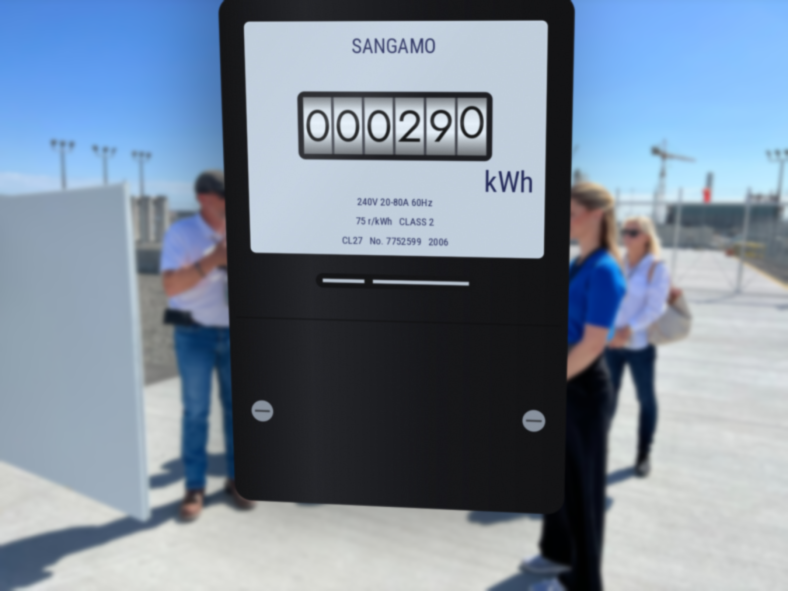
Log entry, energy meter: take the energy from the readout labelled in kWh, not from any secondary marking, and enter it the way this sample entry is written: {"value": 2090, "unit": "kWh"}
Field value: {"value": 290, "unit": "kWh"}
